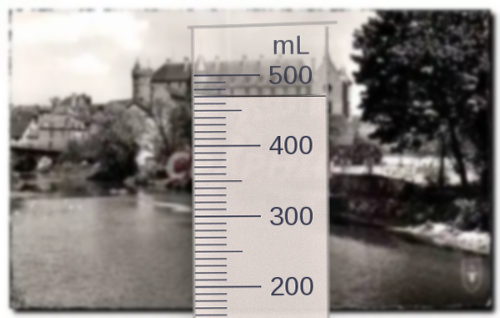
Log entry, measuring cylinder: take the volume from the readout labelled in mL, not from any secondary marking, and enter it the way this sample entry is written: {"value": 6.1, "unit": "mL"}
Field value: {"value": 470, "unit": "mL"}
